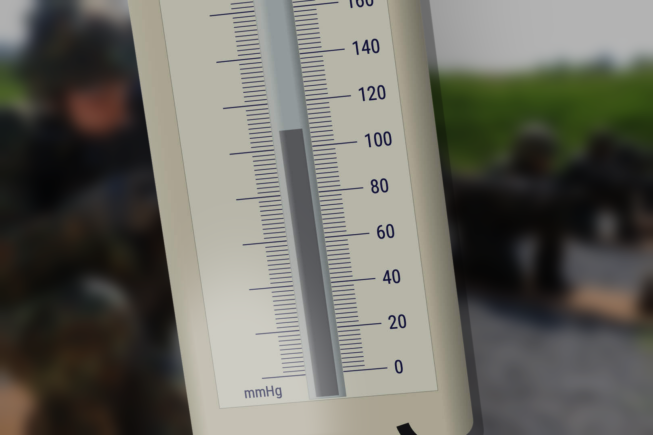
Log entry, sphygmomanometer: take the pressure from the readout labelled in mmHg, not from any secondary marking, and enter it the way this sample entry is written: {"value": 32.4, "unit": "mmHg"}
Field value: {"value": 108, "unit": "mmHg"}
